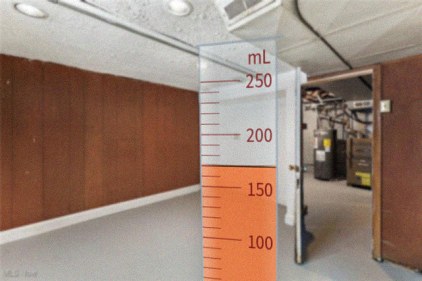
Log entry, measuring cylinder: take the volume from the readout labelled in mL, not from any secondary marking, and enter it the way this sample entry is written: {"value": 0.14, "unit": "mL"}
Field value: {"value": 170, "unit": "mL"}
